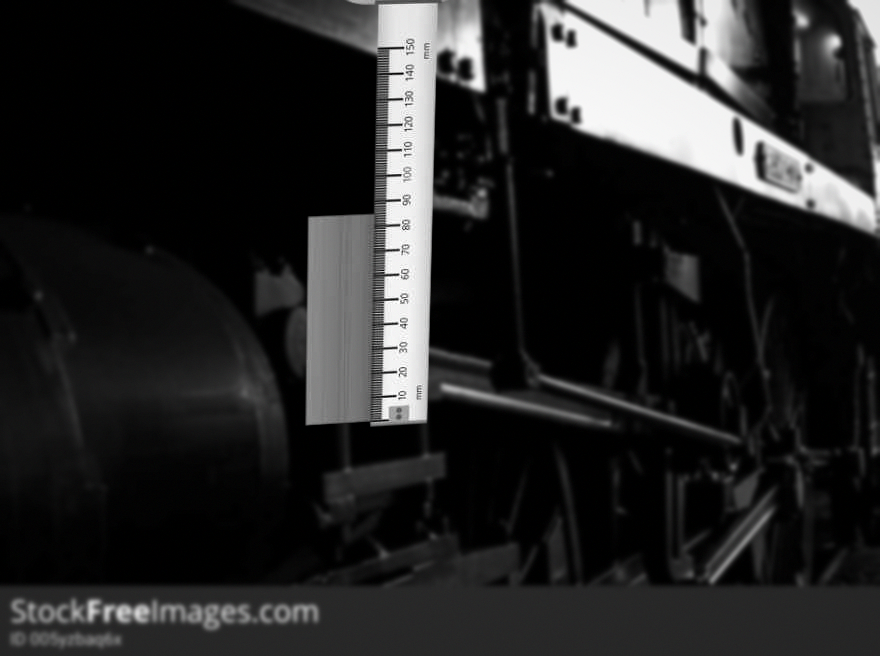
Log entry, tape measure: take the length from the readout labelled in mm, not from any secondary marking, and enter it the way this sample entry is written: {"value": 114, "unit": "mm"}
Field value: {"value": 85, "unit": "mm"}
